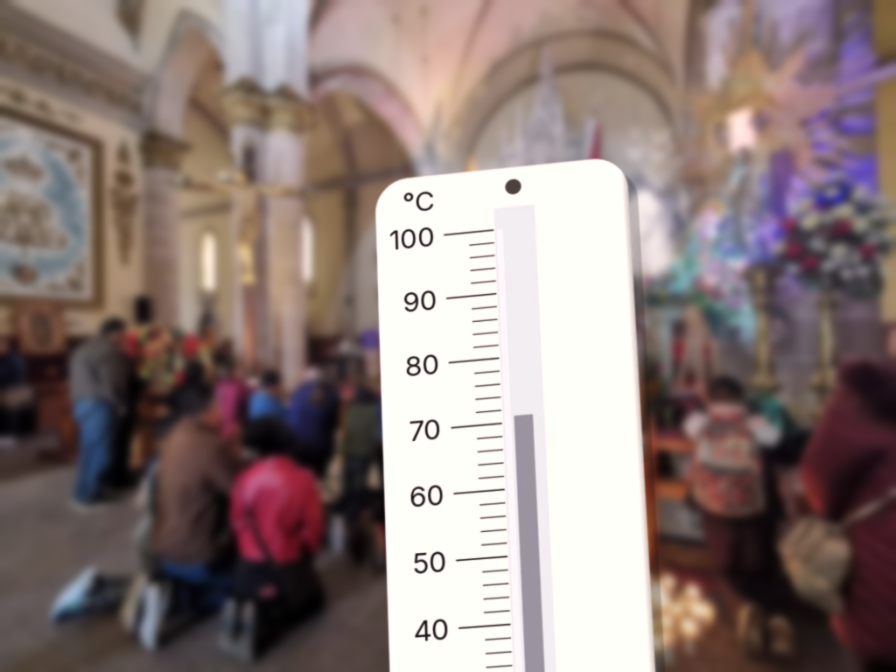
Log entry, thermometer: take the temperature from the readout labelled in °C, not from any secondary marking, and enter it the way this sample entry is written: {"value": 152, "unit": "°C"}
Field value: {"value": 71, "unit": "°C"}
